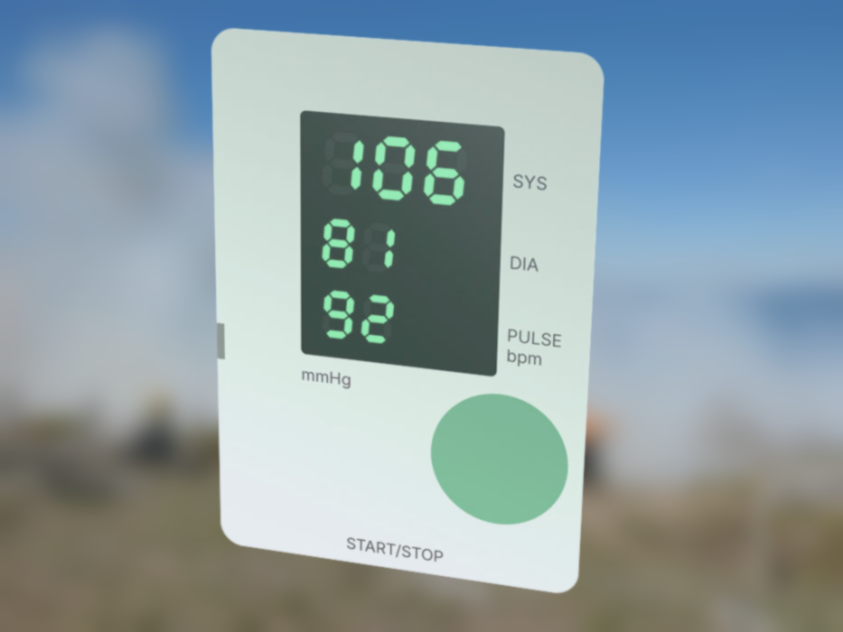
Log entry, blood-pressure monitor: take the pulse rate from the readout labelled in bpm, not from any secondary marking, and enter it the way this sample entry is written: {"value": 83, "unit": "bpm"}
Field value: {"value": 92, "unit": "bpm"}
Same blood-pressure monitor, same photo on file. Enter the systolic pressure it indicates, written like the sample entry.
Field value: {"value": 106, "unit": "mmHg"}
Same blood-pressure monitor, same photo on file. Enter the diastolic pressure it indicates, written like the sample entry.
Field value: {"value": 81, "unit": "mmHg"}
